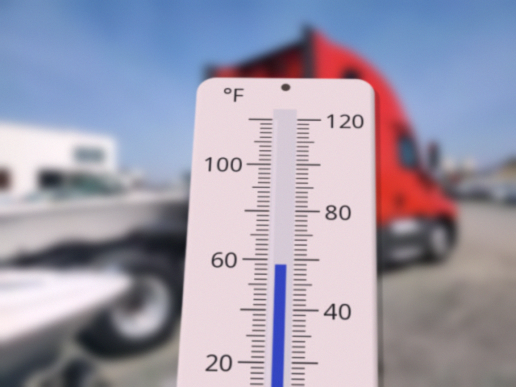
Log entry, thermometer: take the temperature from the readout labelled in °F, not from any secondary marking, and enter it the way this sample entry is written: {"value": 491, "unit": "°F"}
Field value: {"value": 58, "unit": "°F"}
